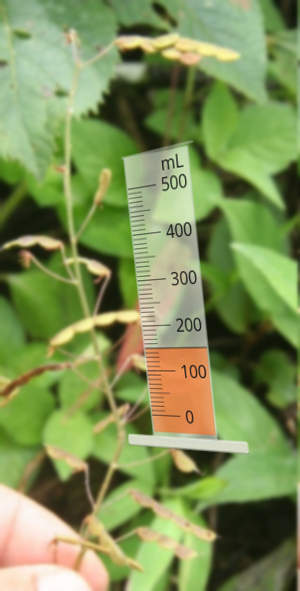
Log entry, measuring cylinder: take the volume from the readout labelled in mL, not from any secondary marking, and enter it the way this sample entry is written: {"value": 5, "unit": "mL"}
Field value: {"value": 150, "unit": "mL"}
